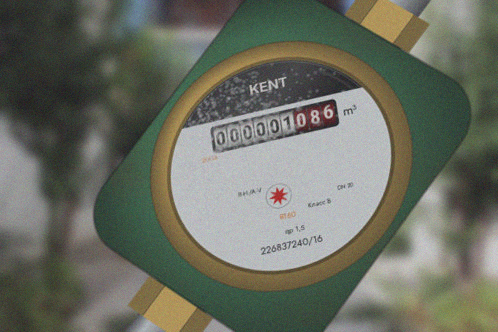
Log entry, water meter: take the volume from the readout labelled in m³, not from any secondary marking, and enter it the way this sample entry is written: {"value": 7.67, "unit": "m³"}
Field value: {"value": 1.086, "unit": "m³"}
